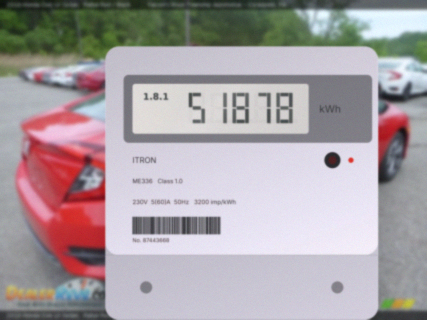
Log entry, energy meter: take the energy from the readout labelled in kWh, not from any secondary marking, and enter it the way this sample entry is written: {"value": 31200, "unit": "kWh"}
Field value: {"value": 51878, "unit": "kWh"}
